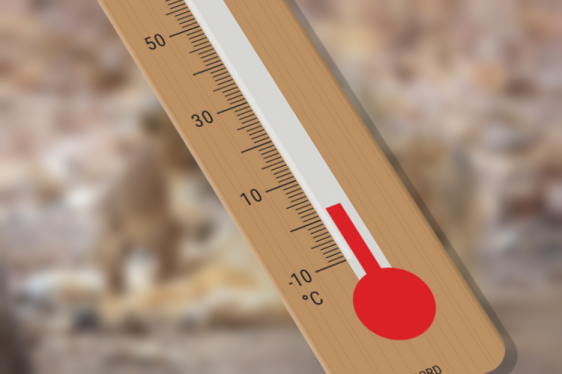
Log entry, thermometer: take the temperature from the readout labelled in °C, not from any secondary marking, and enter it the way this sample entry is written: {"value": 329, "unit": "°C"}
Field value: {"value": 2, "unit": "°C"}
